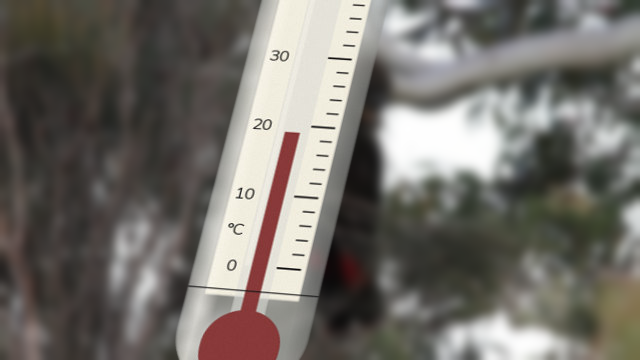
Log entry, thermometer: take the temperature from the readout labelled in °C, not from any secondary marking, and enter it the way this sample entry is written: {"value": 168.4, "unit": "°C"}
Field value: {"value": 19, "unit": "°C"}
